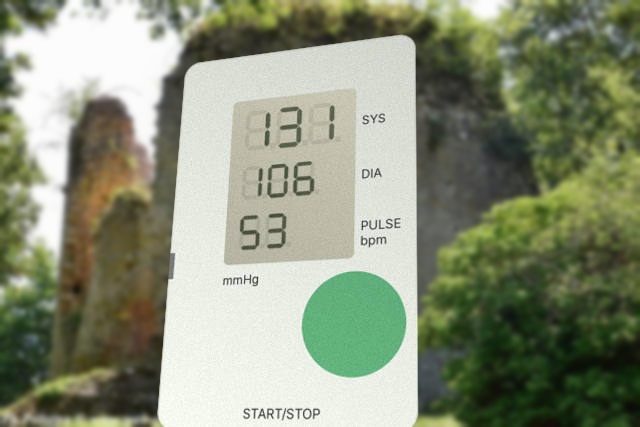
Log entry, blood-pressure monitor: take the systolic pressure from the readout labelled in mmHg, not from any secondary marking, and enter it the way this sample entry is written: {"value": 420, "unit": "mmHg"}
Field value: {"value": 131, "unit": "mmHg"}
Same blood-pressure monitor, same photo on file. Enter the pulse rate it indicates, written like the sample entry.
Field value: {"value": 53, "unit": "bpm"}
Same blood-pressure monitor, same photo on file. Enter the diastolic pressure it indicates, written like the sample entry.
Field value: {"value": 106, "unit": "mmHg"}
